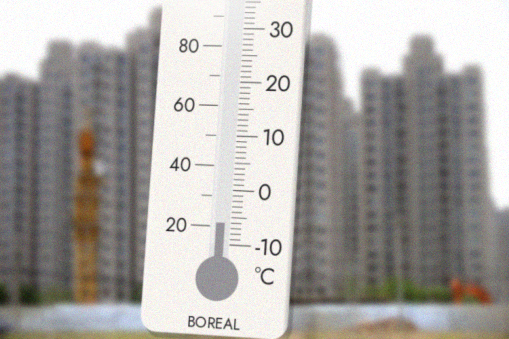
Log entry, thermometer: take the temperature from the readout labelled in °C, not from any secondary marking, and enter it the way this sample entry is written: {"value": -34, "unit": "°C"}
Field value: {"value": -6, "unit": "°C"}
